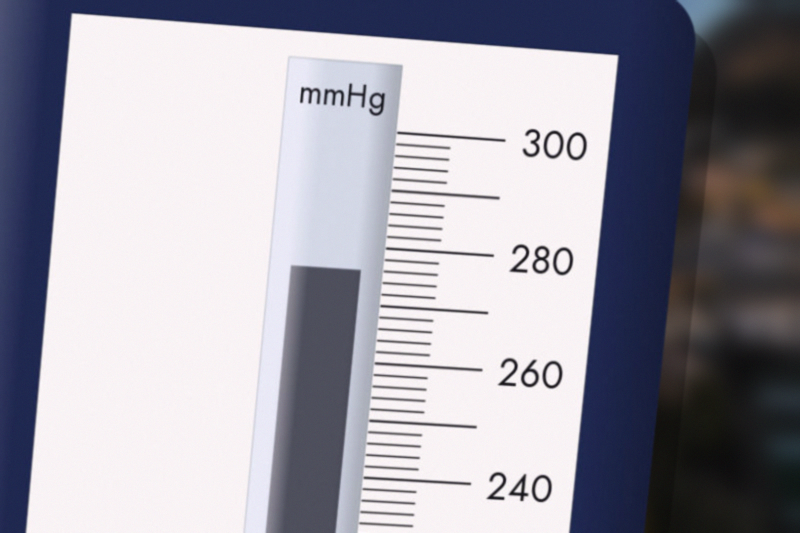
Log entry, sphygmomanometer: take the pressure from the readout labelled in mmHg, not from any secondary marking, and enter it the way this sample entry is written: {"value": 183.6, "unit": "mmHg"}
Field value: {"value": 276, "unit": "mmHg"}
